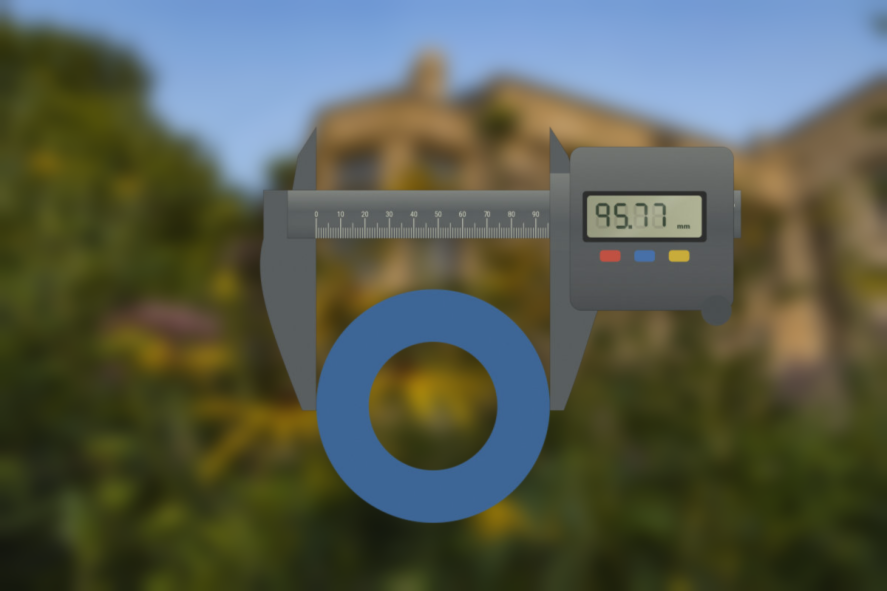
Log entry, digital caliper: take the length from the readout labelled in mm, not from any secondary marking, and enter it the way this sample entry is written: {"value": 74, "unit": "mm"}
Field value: {"value": 95.77, "unit": "mm"}
